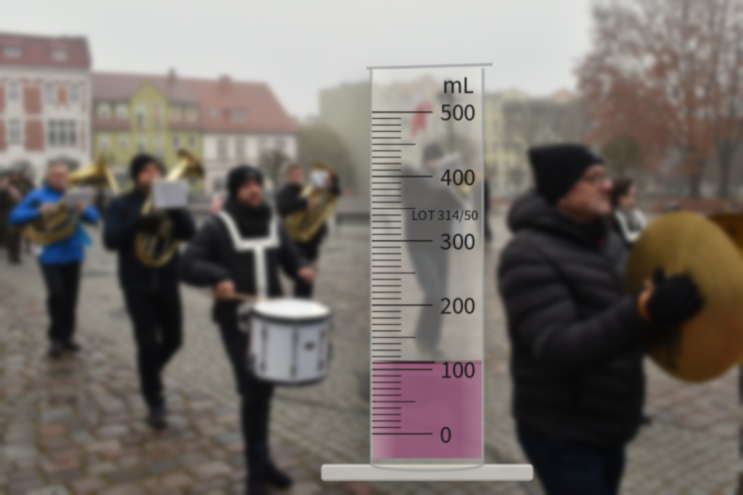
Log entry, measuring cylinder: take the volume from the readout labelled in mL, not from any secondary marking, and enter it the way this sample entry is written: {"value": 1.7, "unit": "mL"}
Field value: {"value": 110, "unit": "mL"}
